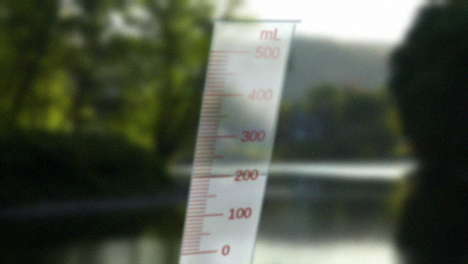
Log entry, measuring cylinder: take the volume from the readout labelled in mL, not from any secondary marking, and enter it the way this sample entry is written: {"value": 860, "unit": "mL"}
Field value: {"value": 200, "unit": "mL"}
